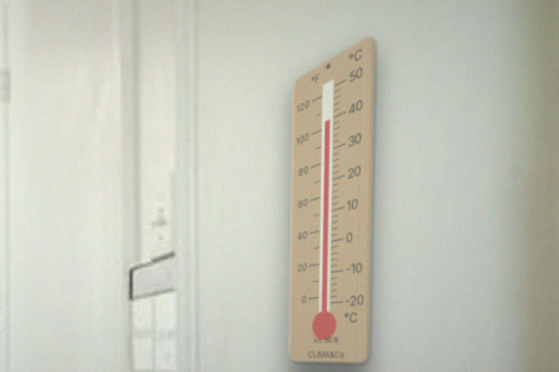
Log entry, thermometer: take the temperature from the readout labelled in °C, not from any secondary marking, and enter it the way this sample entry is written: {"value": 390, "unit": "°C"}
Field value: {"value": 40, "unit": "°C"}
